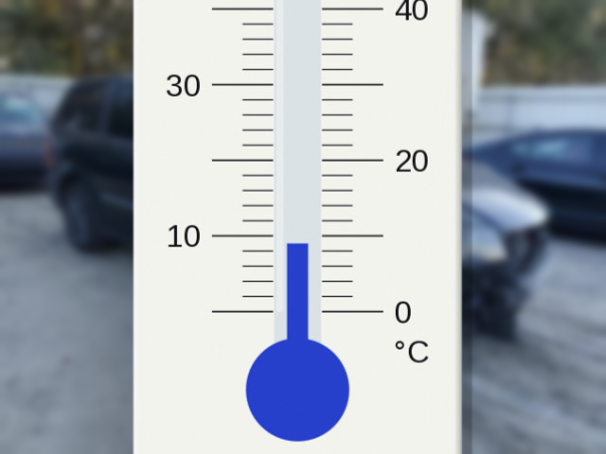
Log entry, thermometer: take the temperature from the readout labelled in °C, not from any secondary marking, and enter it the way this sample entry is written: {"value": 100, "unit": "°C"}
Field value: {"value": 9, "unit": "°C"}
